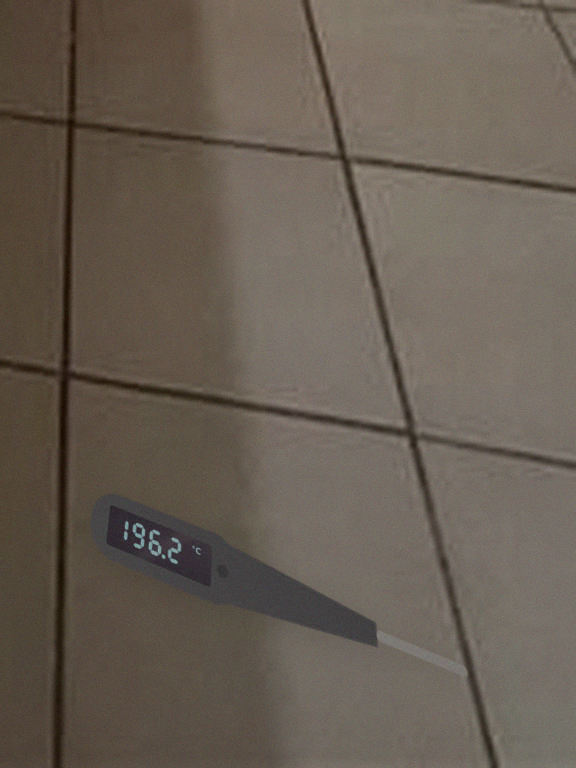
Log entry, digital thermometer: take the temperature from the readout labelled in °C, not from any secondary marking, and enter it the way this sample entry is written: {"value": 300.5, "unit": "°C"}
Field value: {"value": 196.2, "unit": "°C"}
